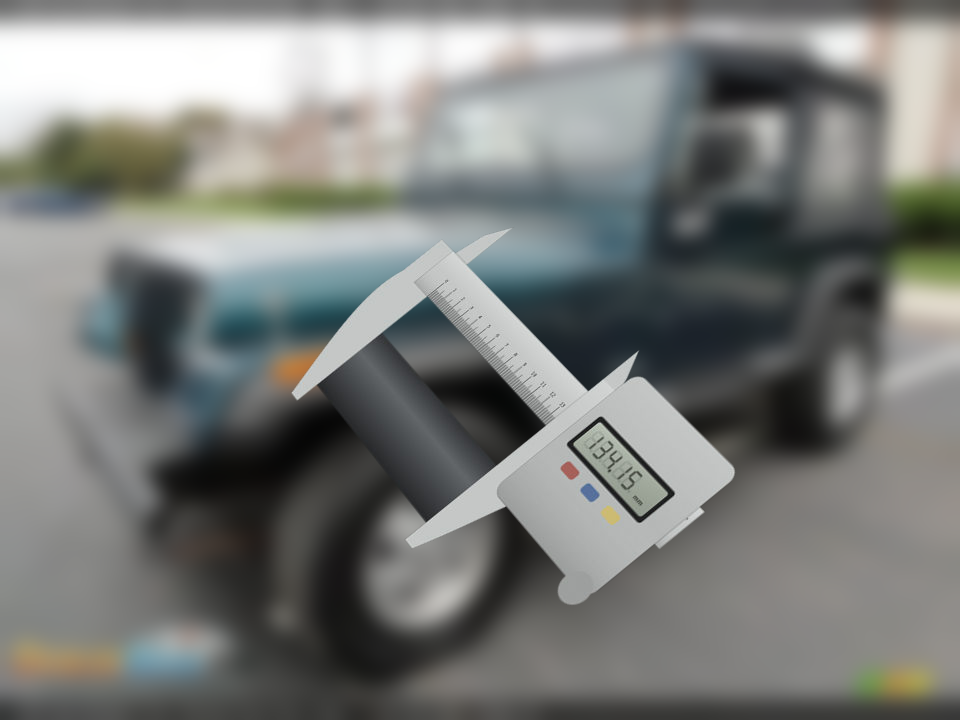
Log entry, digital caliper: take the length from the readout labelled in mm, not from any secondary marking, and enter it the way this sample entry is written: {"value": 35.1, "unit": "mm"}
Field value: {"value": 134.15, "unit": "mm"}
